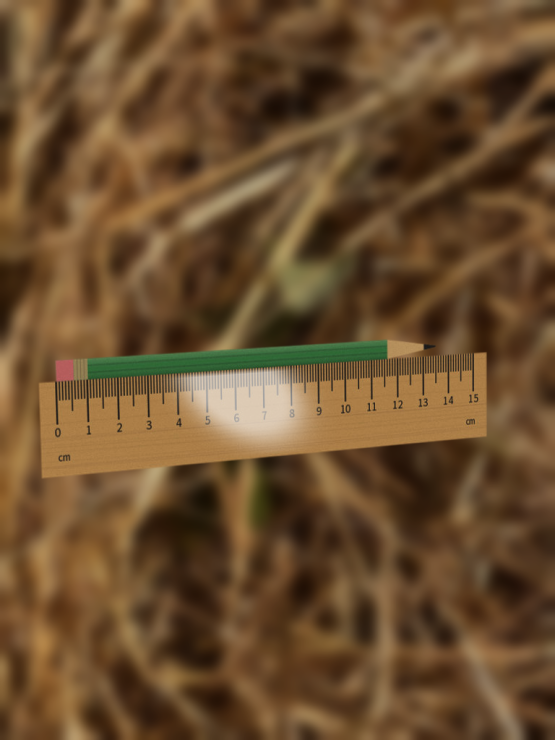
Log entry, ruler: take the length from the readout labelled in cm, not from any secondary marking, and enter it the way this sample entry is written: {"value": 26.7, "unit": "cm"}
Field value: {"value": 13.5, "unit": "cm"}
